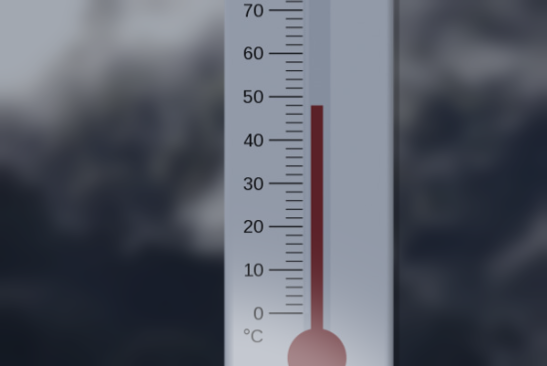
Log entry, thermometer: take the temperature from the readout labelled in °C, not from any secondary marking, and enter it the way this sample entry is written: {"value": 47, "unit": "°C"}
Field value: {"value": 48, "unit": "°C"}
